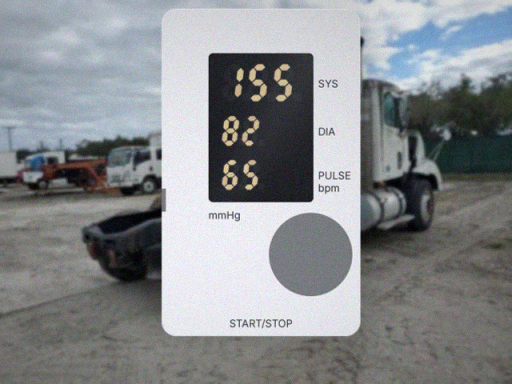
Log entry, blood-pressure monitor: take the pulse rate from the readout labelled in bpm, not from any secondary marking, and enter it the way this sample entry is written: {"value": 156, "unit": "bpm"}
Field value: {"value": 65, "unit": "bpm"}
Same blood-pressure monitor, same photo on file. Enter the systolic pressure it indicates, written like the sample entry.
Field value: {"value": 155, "unit": "mmHg"}
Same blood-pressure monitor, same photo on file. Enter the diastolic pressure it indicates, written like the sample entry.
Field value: {"value": 82, "unit": "mmHg"}
